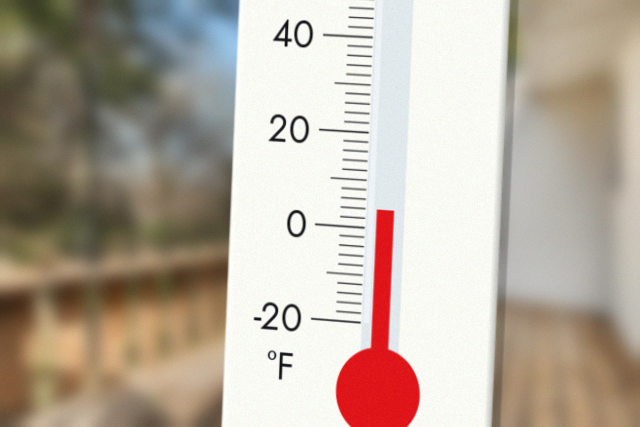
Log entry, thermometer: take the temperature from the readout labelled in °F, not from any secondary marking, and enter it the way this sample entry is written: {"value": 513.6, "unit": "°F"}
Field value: {"value": 4, "unit": "°F"}
